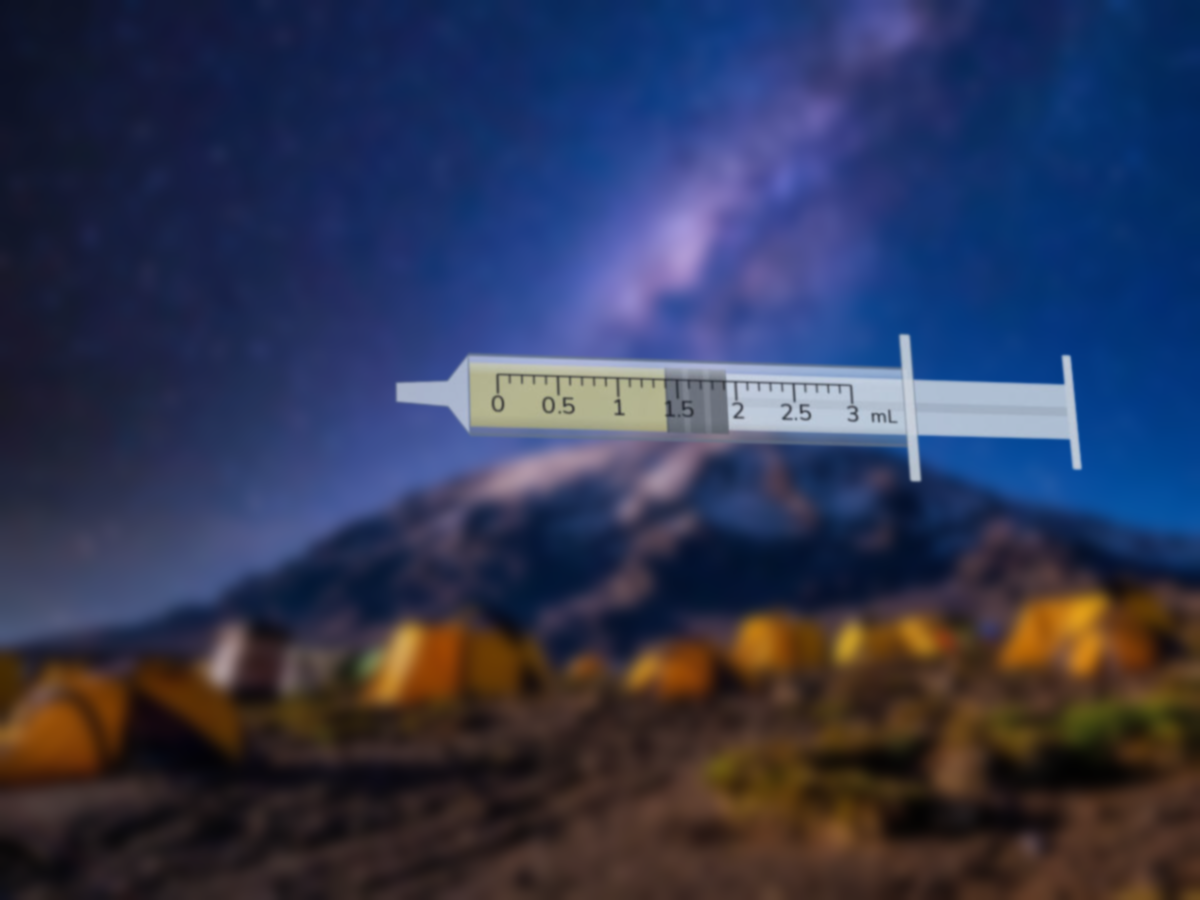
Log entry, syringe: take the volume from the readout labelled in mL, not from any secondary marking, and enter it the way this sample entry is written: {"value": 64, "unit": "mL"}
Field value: {"value": 1.4, "unit": "mL"}
